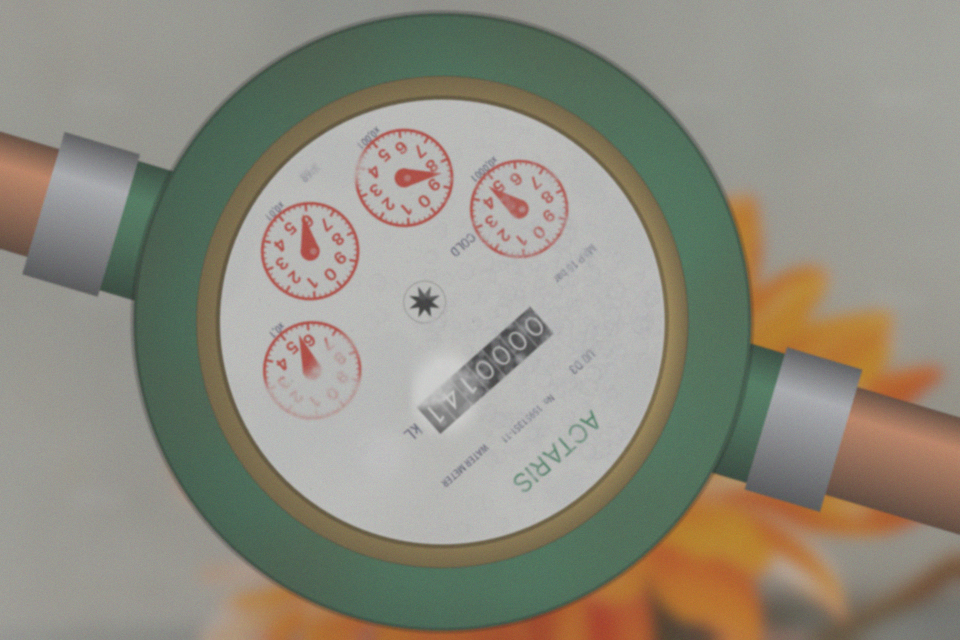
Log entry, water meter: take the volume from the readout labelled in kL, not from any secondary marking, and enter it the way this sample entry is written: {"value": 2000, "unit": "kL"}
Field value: {"value": 141.5584, "unit": "kL"}
